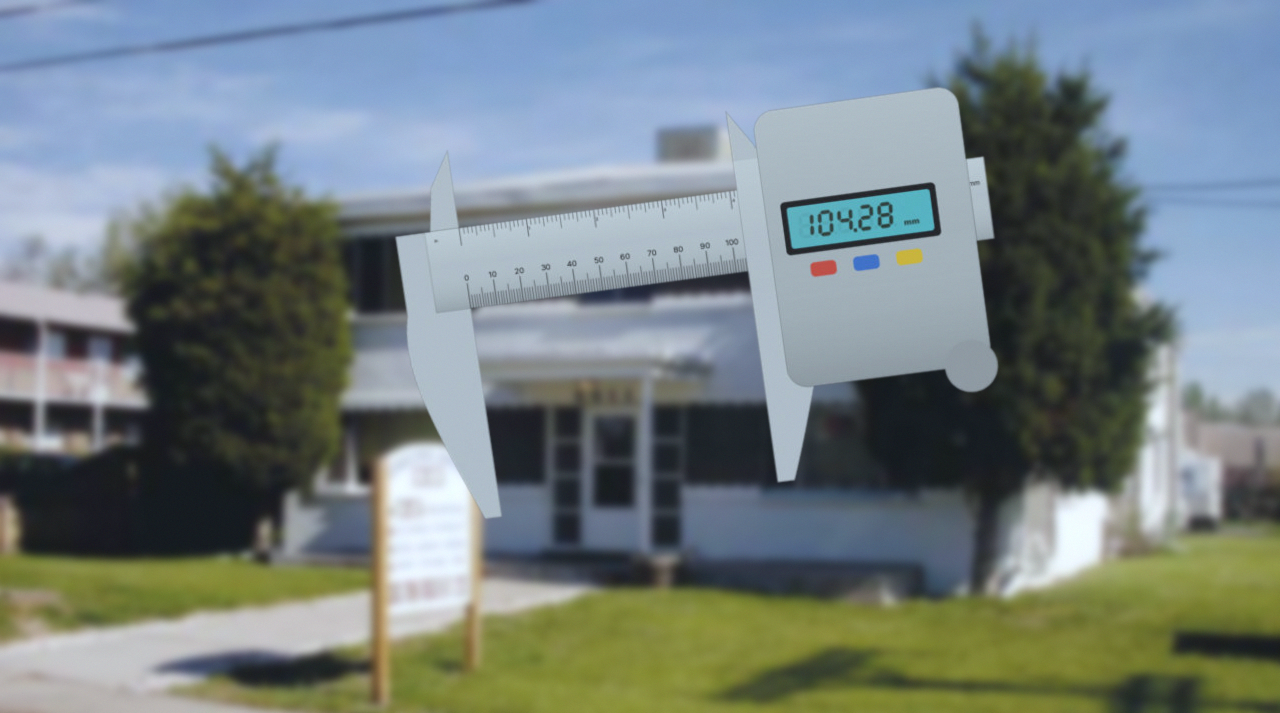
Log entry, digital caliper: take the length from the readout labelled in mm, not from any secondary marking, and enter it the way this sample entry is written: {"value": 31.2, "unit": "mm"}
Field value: {"value": 104.28, "unit": "mm"}
